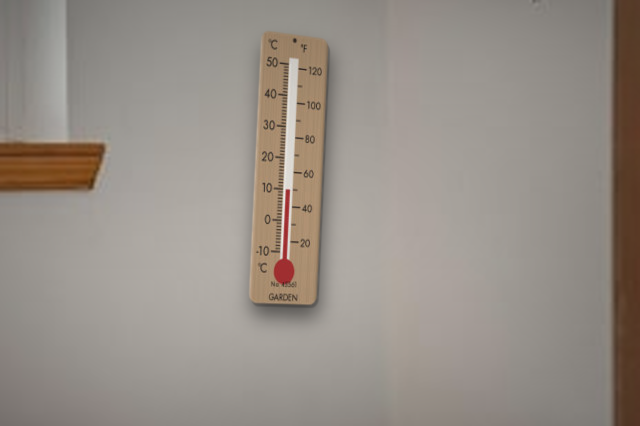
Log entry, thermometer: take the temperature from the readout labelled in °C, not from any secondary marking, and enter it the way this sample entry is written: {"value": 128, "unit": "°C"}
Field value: {"value": 10, "unit": "°C"}
